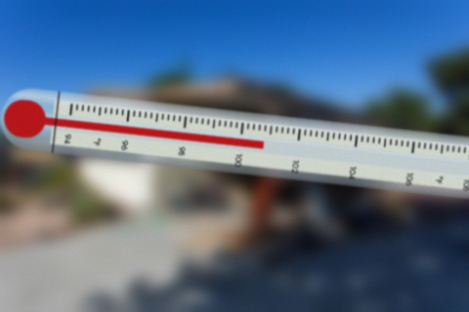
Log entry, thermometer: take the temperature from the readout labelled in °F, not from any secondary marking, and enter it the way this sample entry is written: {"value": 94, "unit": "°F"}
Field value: {"value": 100.8, "unit": "°F"}
